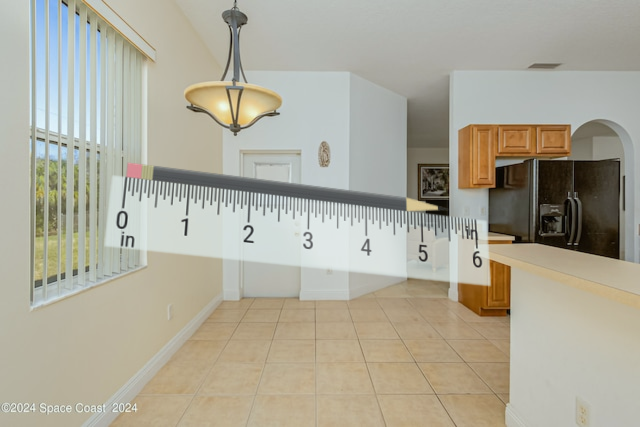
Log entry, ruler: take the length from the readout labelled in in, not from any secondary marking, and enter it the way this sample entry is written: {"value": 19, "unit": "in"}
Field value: {"value": 5.5, "unit": "in"}
